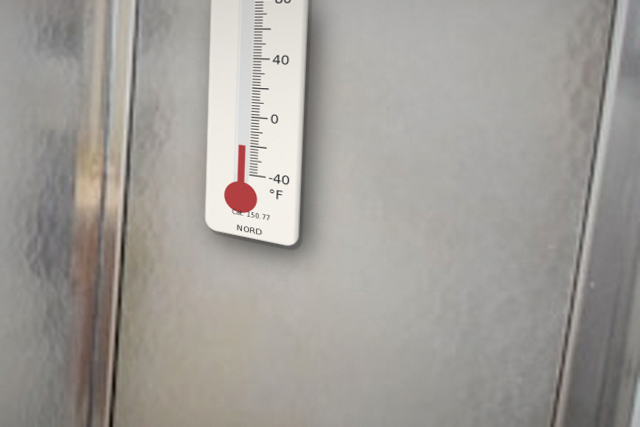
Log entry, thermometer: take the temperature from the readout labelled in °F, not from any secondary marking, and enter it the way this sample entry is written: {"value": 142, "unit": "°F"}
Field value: {"value": -20, "unit": "°F"}
